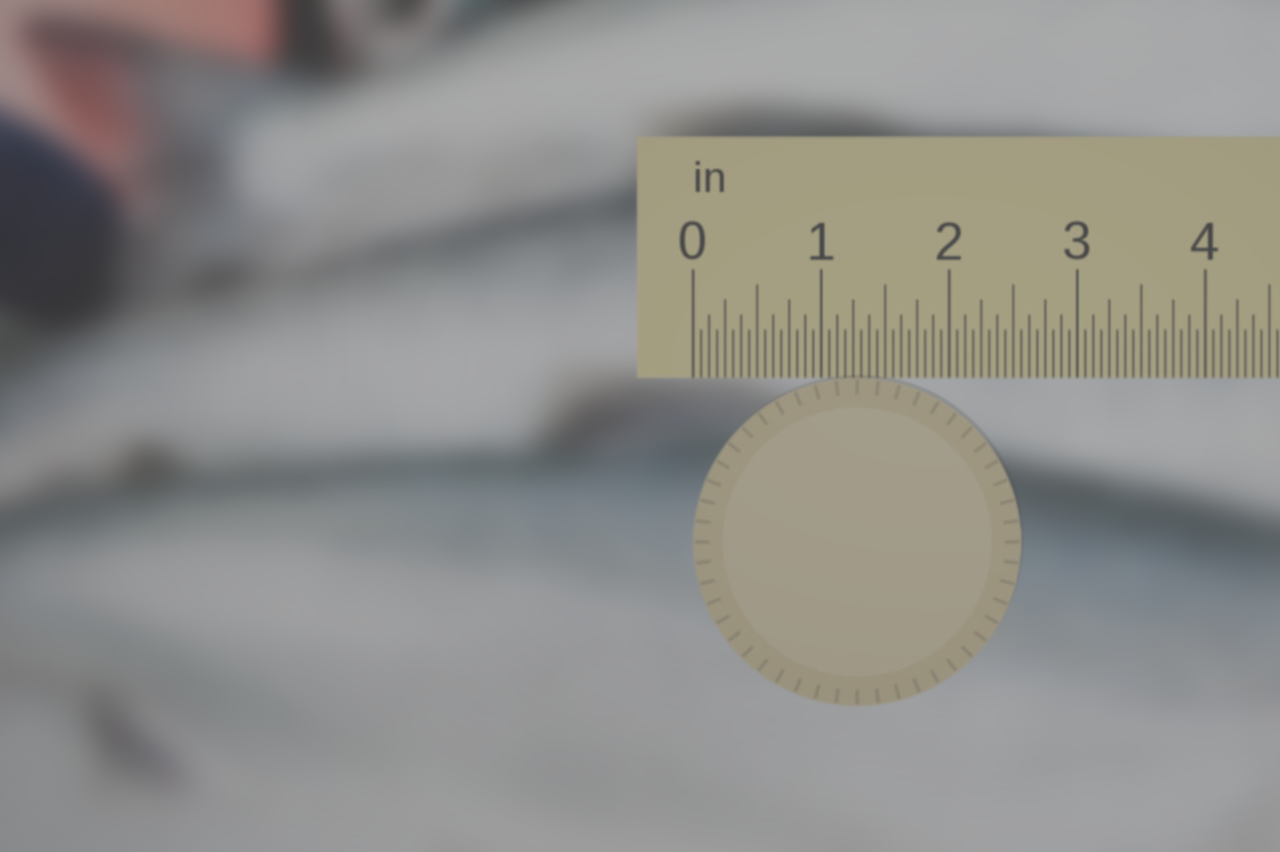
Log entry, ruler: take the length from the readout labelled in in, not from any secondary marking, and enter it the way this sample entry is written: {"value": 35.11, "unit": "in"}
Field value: {"value": 2.5625, "unit": "in"}
